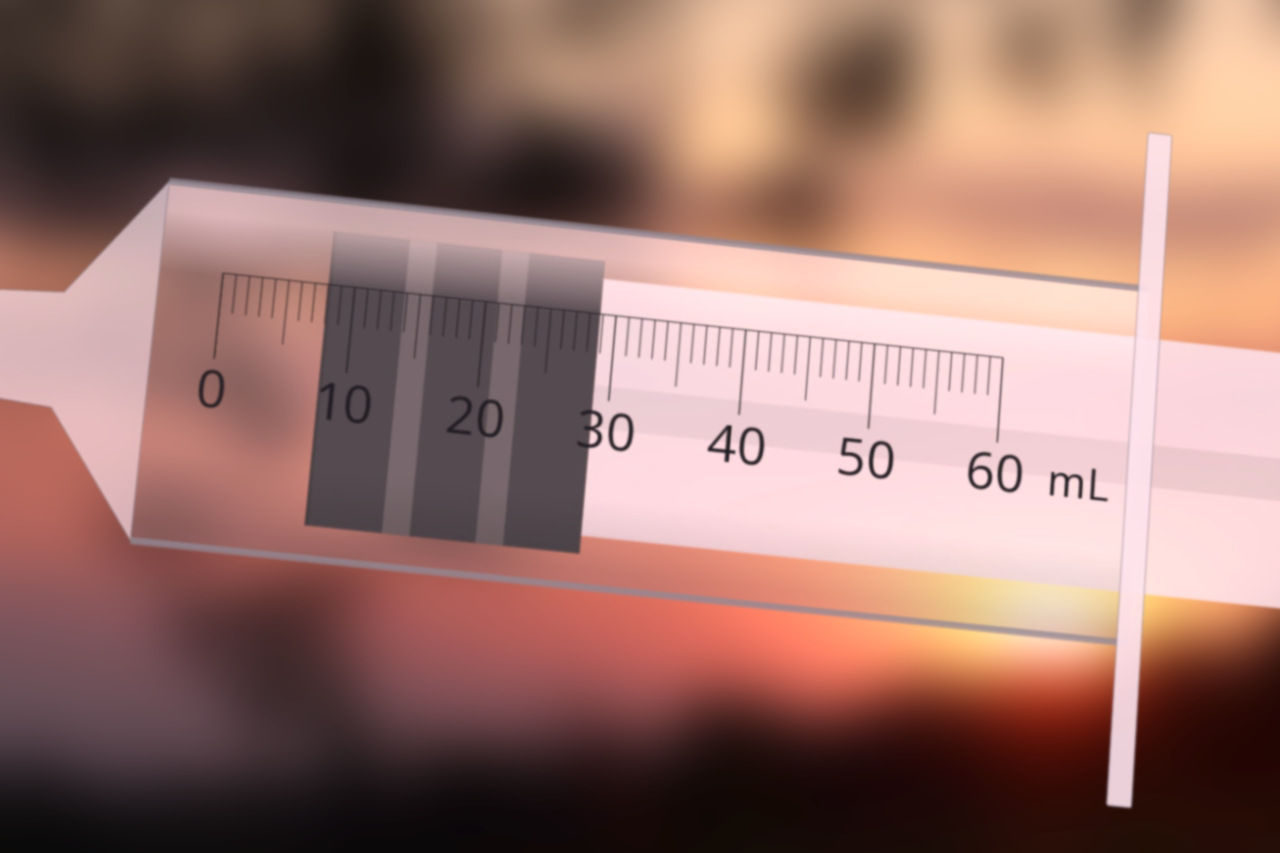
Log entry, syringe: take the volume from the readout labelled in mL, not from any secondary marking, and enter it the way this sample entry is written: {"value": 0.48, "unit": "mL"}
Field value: {"value": 8, "unit": "mL"}
